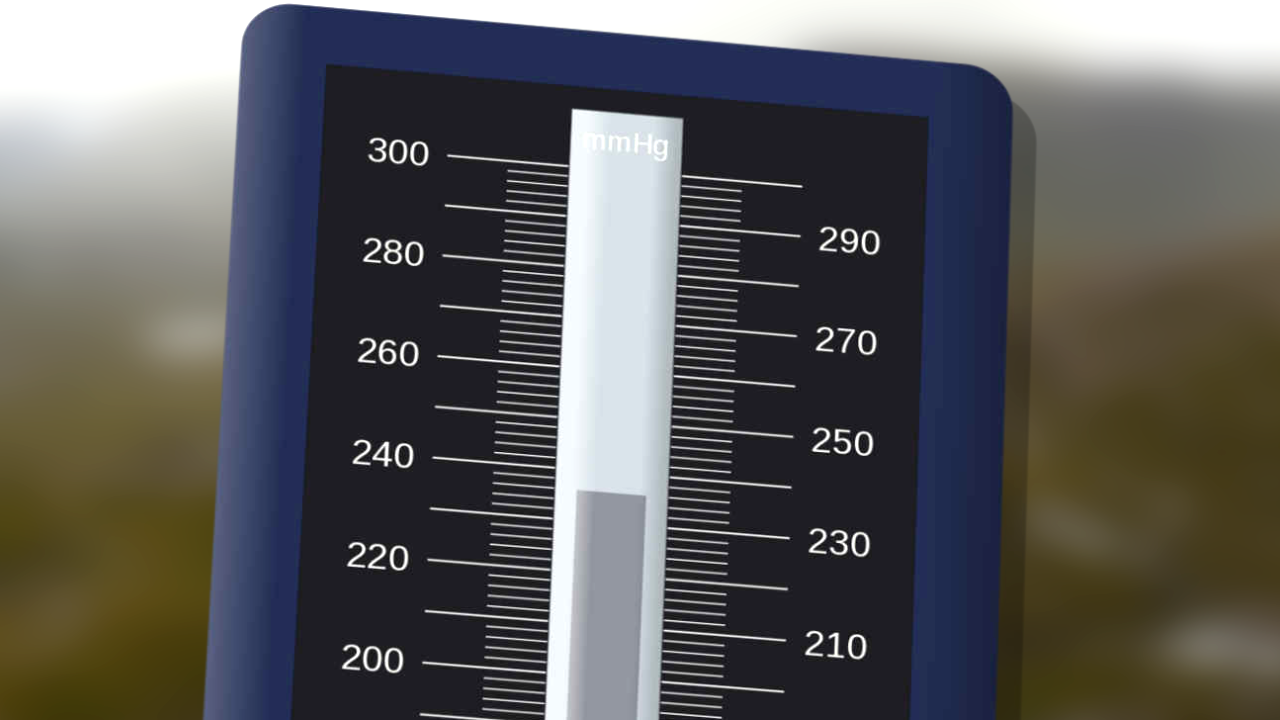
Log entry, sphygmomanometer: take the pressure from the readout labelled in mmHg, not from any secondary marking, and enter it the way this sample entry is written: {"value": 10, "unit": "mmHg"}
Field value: {"value": 236, "unit": "mmHg"}
